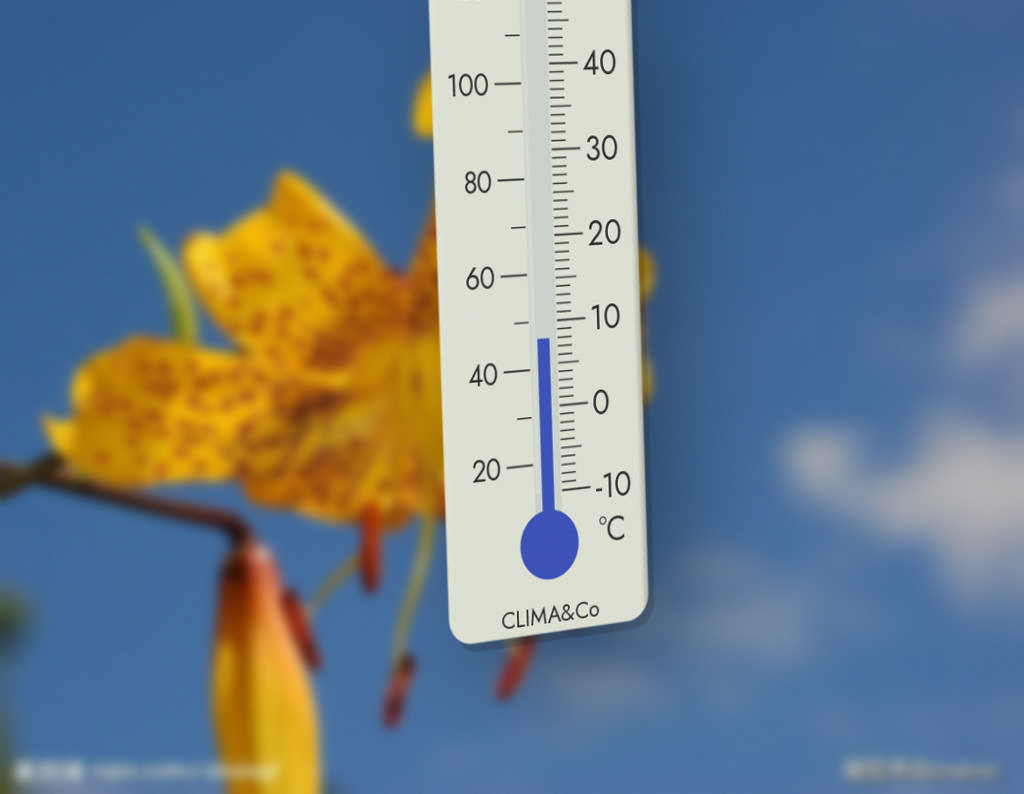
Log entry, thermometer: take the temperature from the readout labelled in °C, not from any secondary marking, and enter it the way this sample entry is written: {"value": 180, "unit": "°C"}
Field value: {"value": 8, "unit": "°C"}
